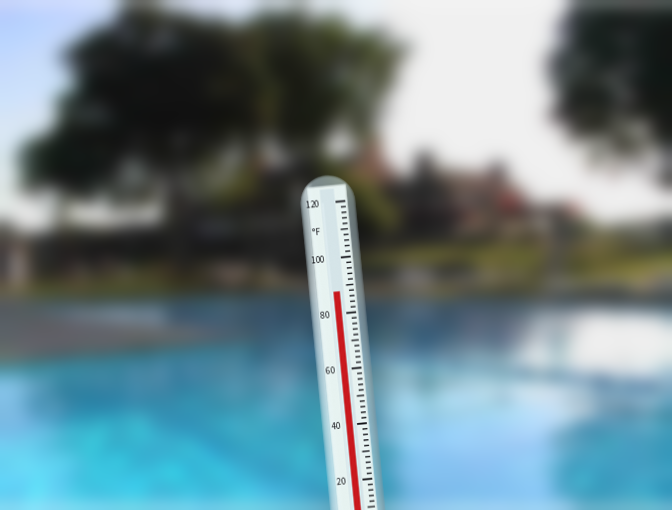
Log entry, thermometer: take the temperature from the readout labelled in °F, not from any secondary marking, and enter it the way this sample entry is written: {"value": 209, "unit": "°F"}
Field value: {"value": 88, "unit": "°F"}
